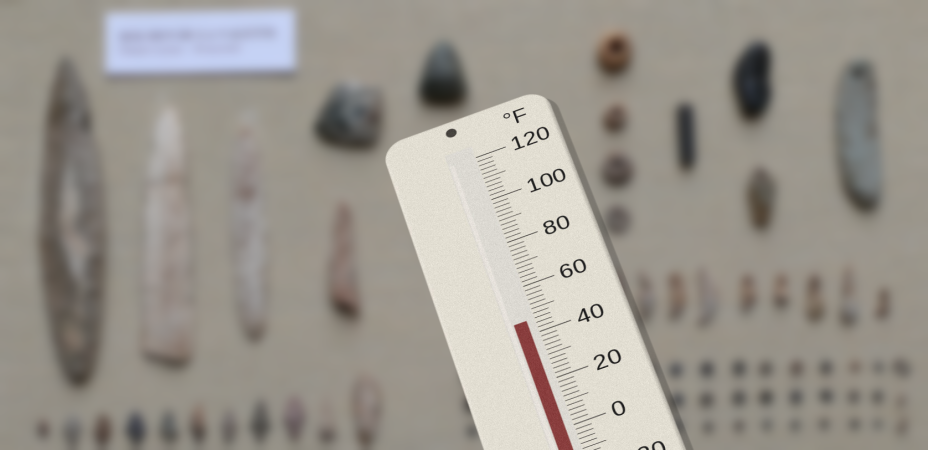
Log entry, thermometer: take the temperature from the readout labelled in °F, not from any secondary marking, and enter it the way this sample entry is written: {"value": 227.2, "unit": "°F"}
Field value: {"value": 46, "unit": "°F"}
